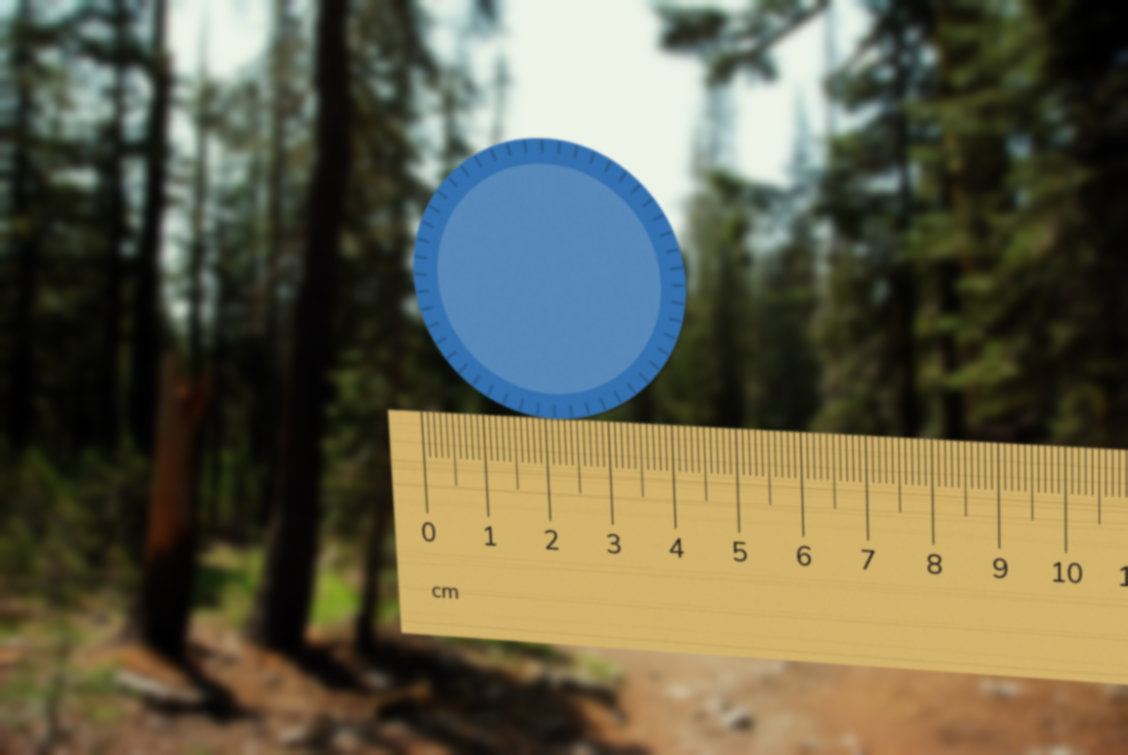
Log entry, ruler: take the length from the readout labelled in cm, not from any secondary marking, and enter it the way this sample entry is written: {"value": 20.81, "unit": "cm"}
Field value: {"value": 4.3, "unit": "cm"}
